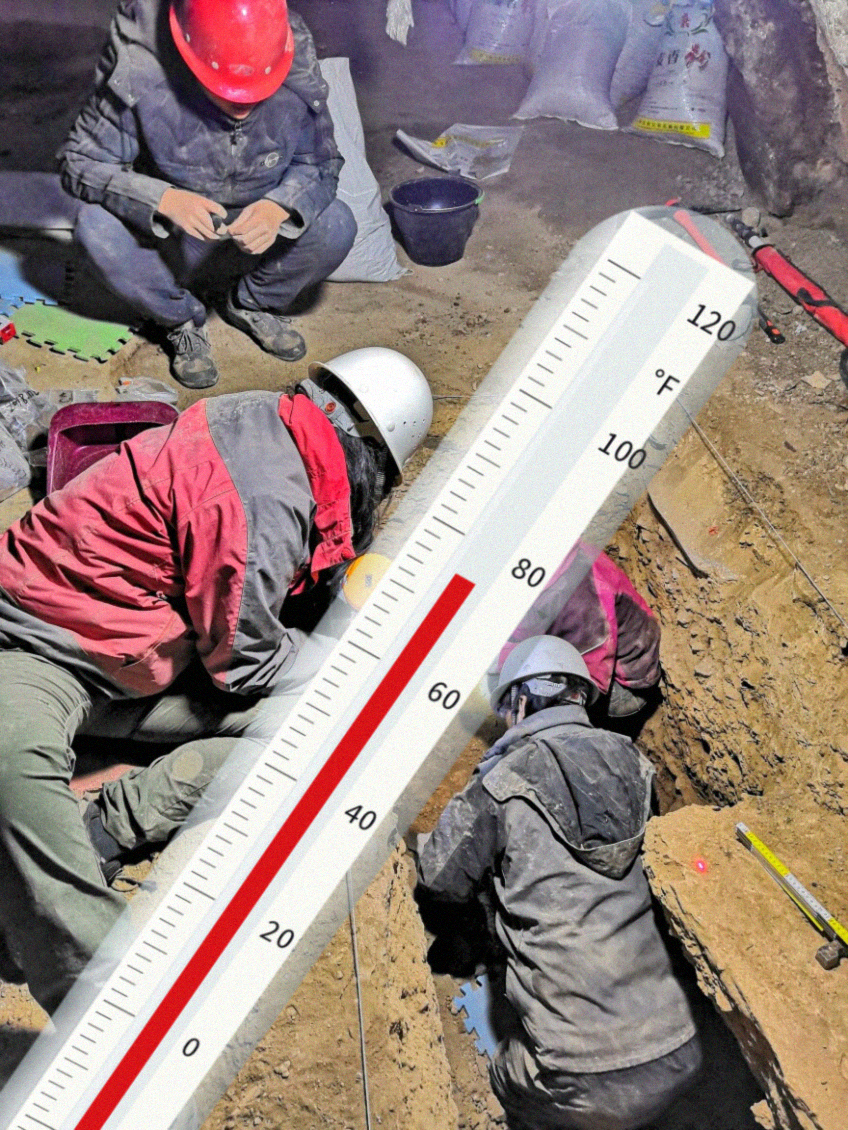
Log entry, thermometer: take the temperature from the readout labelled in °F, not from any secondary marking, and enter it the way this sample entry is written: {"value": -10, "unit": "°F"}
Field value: {"value": 75, "unit": "°F"}
